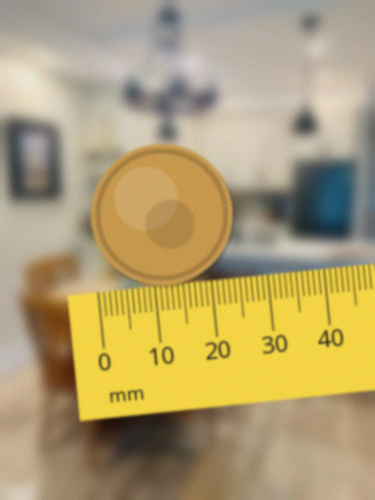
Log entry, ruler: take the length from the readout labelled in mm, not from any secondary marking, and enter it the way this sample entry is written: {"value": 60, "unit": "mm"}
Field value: {"value": 25, "unit": "mm"}
